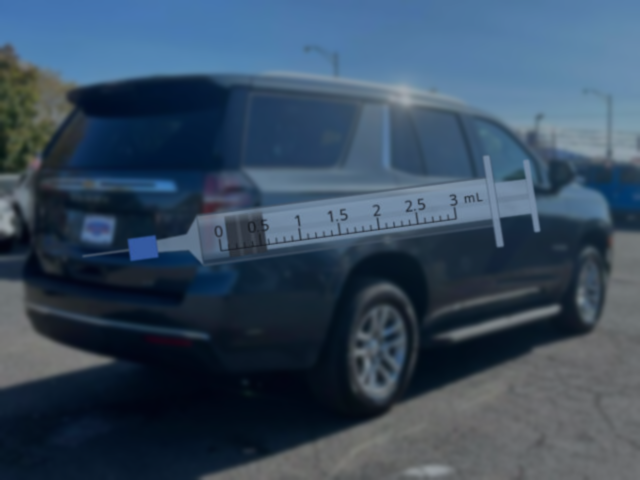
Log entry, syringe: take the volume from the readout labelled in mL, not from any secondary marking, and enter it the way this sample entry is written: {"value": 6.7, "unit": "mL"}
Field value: {"value": 0.1, "unit": "mL"}
